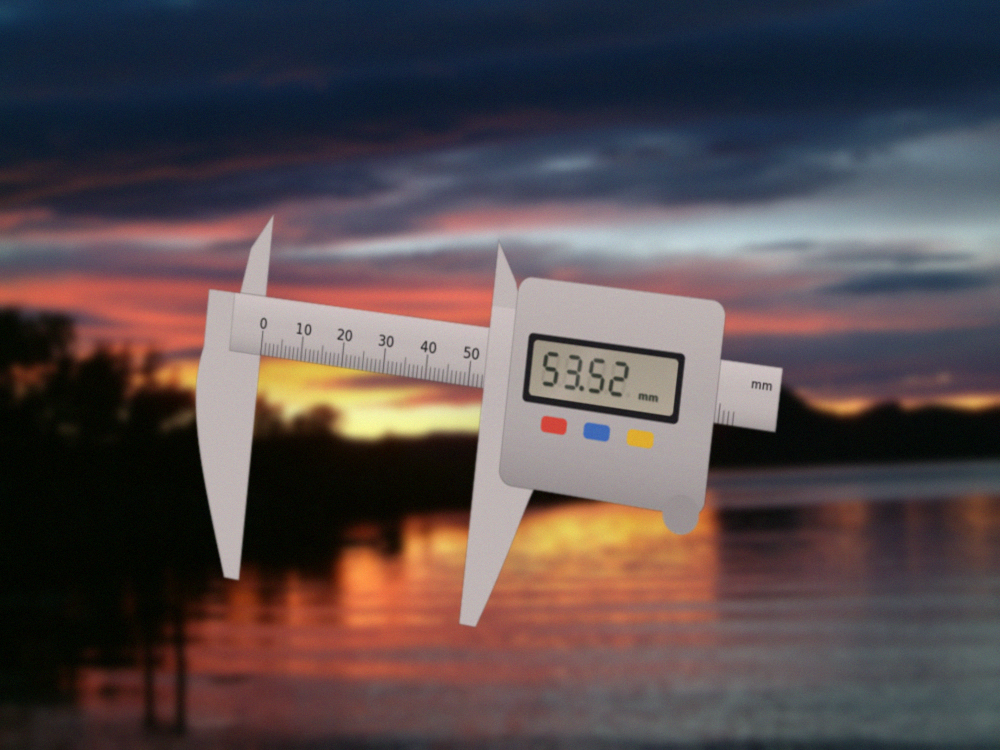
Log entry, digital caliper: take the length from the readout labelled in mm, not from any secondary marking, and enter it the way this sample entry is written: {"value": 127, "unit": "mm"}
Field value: {"value": 53.52, "unit": "mm"}
